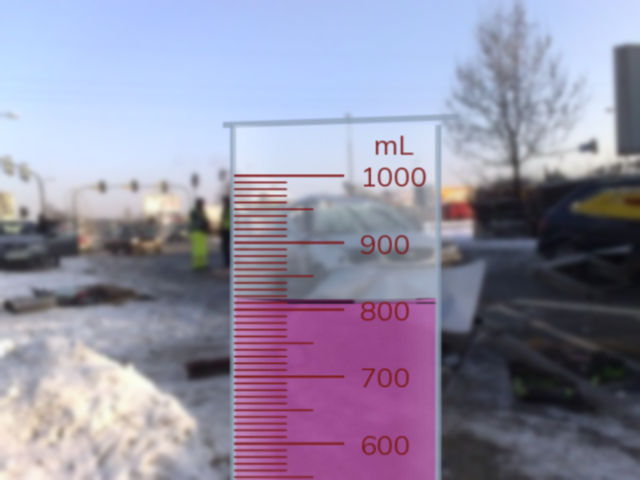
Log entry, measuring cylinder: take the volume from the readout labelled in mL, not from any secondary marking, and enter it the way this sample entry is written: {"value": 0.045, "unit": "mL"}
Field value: {"value": 810, "unit": "mL"}
